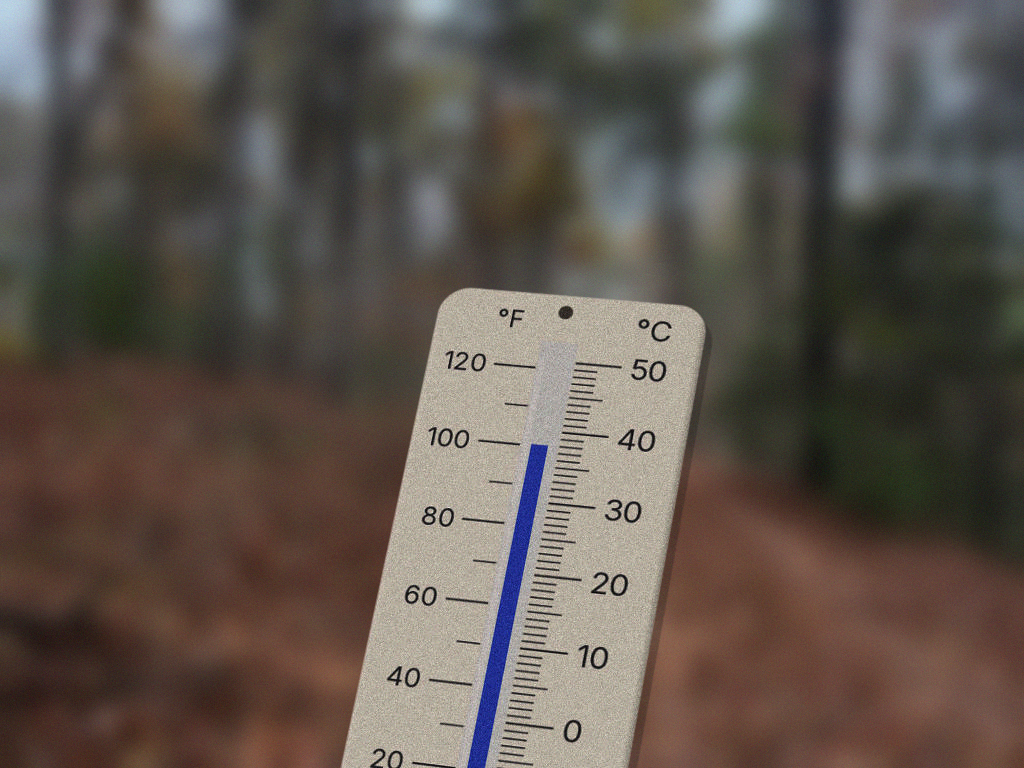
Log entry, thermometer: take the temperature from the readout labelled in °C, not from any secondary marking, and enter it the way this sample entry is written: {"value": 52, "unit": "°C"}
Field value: {"value": 38, "unit": "°C"}
